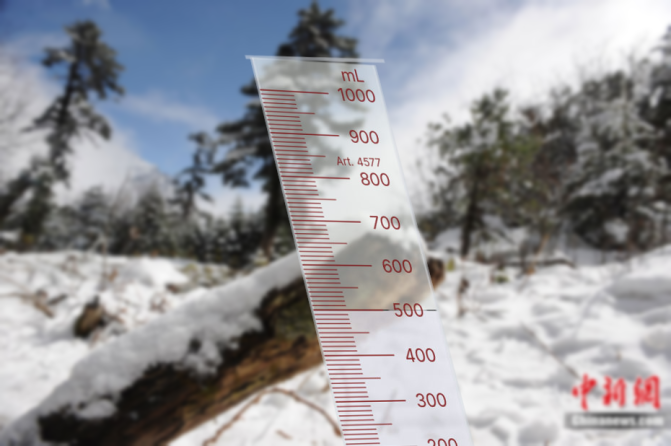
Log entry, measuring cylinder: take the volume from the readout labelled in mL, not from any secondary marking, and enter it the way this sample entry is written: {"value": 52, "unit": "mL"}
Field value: {"value": 500, "unit": "mL"}
